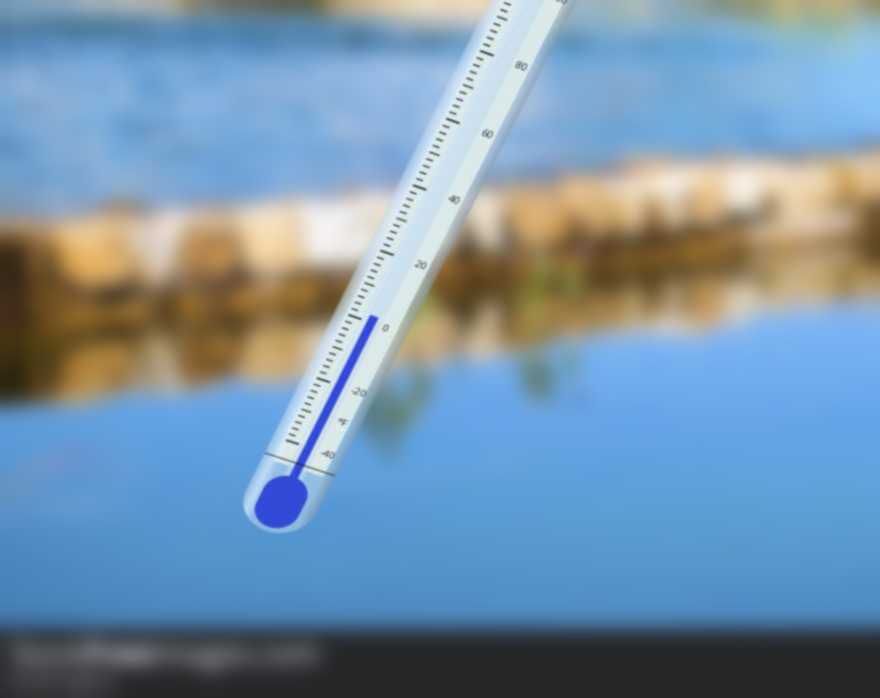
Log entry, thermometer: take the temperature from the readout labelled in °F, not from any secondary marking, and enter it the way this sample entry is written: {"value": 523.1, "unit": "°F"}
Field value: {"value": 2, "unit": "°F"}
